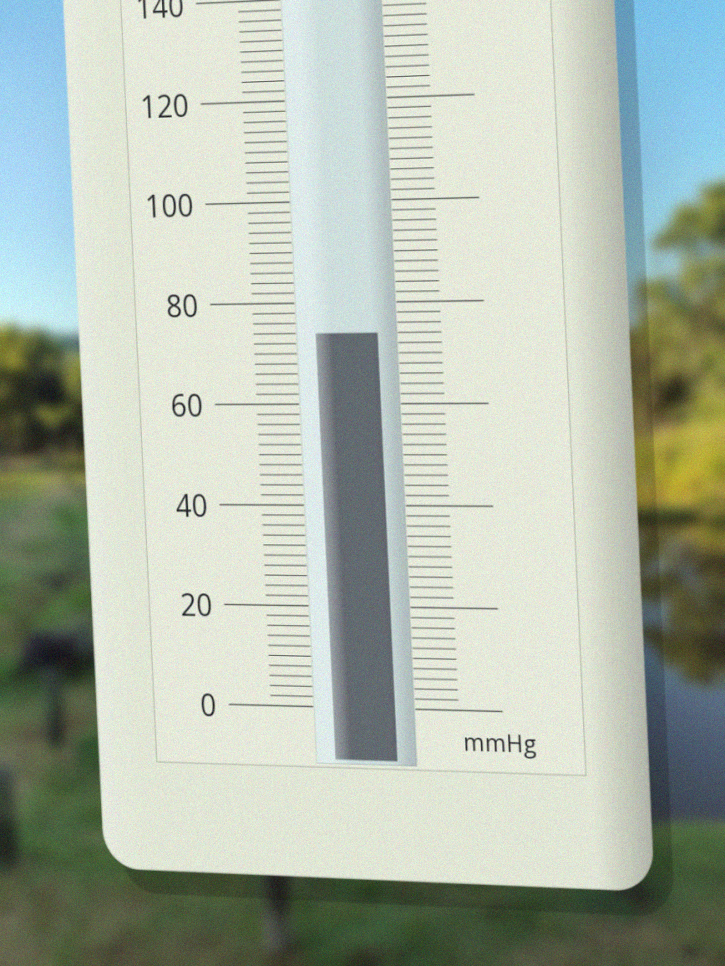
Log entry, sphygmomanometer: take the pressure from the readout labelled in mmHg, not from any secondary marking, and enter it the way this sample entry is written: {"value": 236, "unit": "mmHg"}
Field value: {"value": 74, "unit": "mmHg"}
